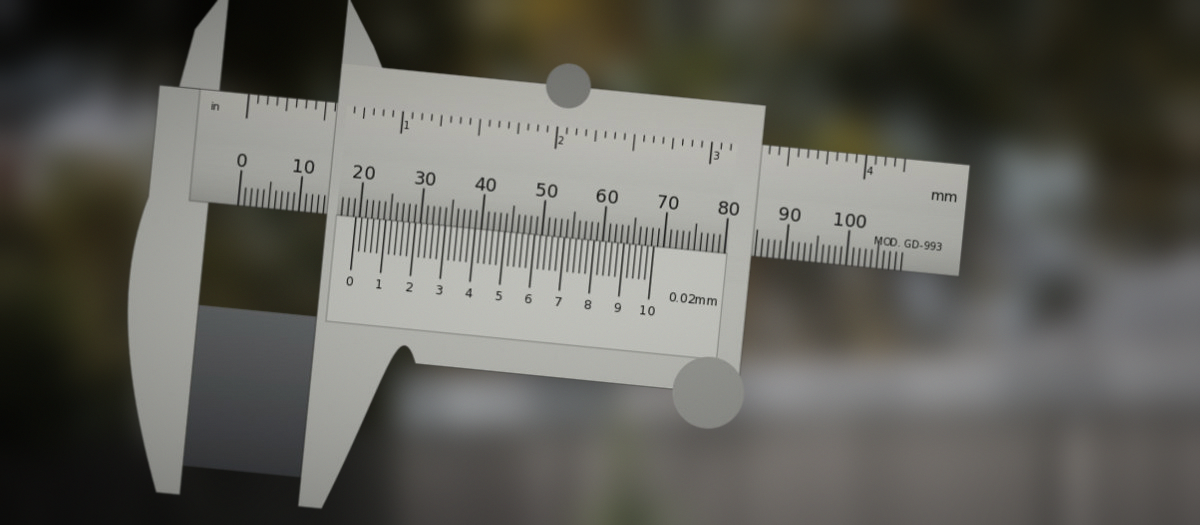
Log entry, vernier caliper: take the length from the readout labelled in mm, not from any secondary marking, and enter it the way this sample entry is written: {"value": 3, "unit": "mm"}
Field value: {"value": 19.4, "unit": "mm"}
